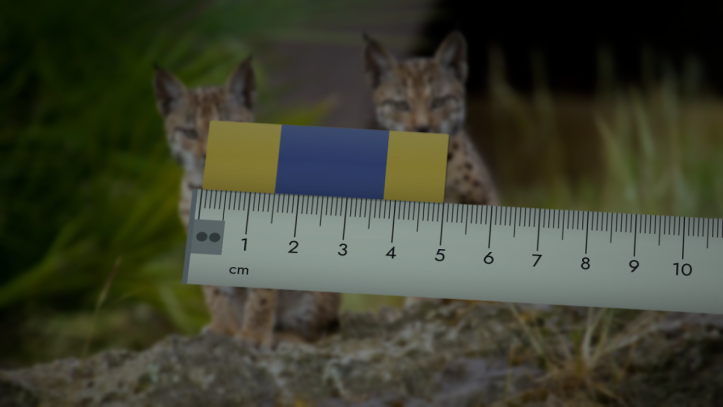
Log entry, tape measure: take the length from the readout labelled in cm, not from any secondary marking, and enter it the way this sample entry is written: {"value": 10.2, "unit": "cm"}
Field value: {"value": 5, "unit": "cm"}
